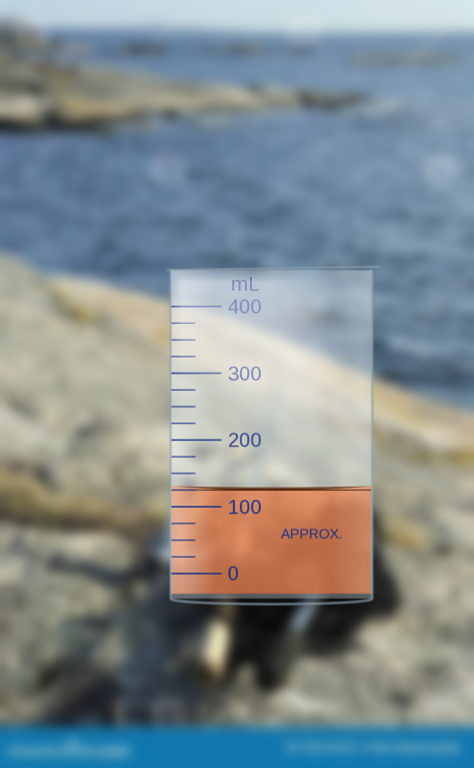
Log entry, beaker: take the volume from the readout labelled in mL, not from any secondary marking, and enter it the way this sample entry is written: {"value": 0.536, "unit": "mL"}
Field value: {"value": 125, "unit": "mL"}
